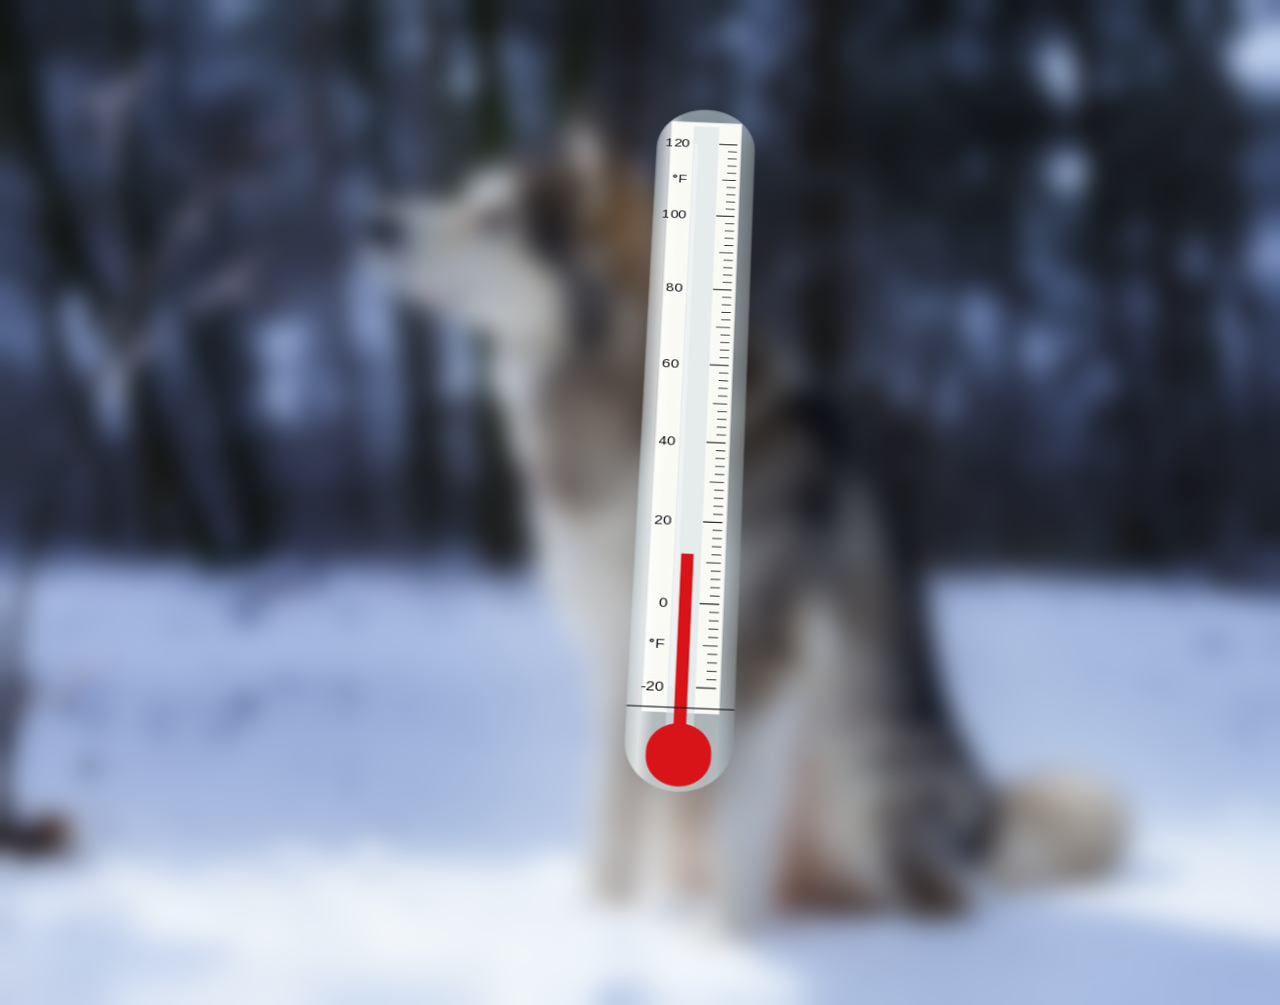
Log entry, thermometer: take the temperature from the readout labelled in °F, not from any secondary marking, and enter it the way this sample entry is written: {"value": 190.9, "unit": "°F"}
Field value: {"value": 12, "unit": "°F"}
